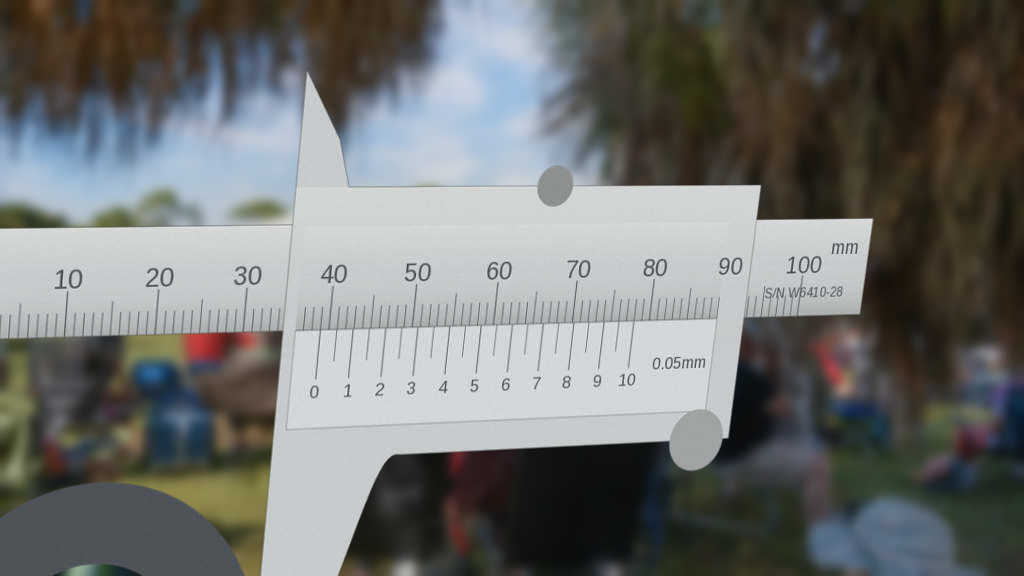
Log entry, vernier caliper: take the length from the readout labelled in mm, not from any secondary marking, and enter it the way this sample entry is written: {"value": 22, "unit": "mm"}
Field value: {"value": 39.0, "unit": "mm"}
